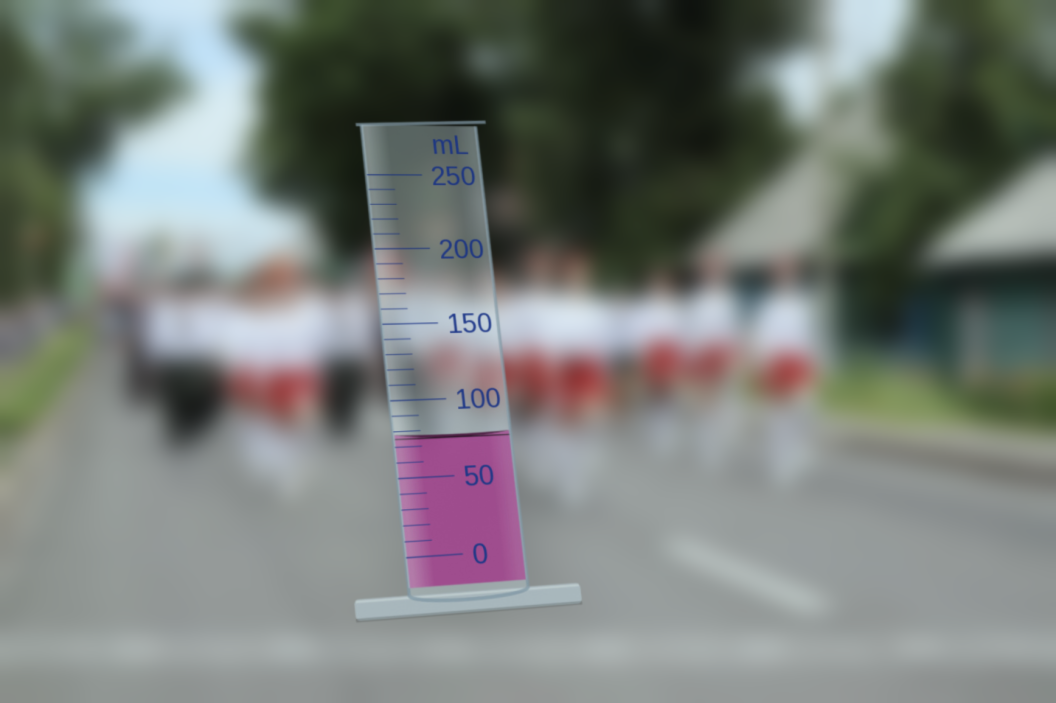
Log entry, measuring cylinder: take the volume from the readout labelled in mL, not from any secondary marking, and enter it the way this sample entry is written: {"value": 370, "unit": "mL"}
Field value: {"value": 75, "unit": "mL"}
